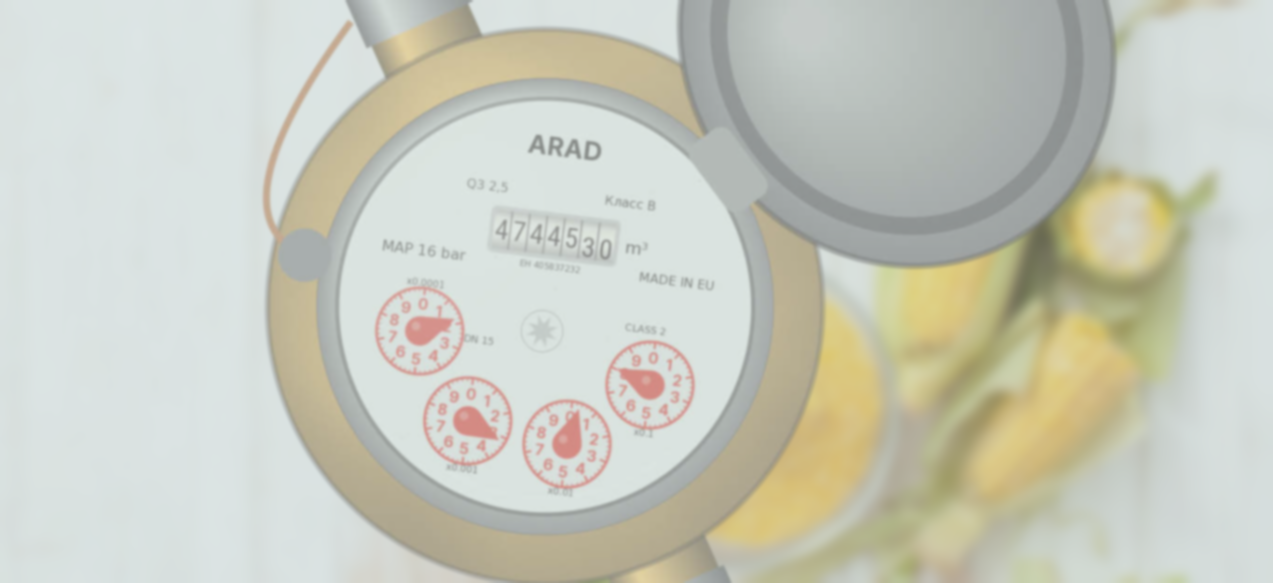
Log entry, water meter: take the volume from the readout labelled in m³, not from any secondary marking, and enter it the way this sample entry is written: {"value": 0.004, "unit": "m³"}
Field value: {"value": 4744529.8031, "unit": "m³"}
